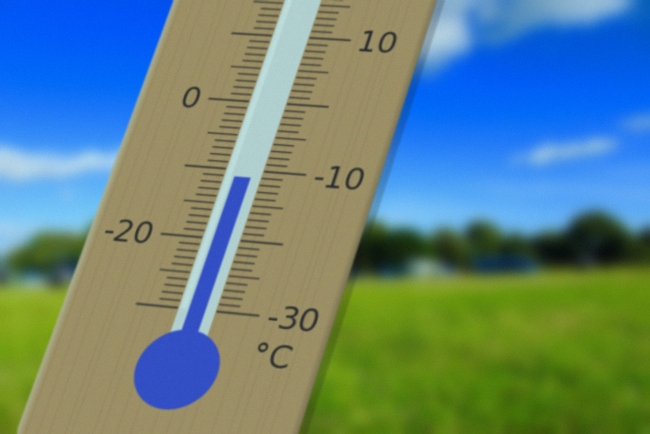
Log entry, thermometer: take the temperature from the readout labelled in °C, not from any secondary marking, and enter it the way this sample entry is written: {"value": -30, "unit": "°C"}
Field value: {"value": -11, "unit": "°C"}
